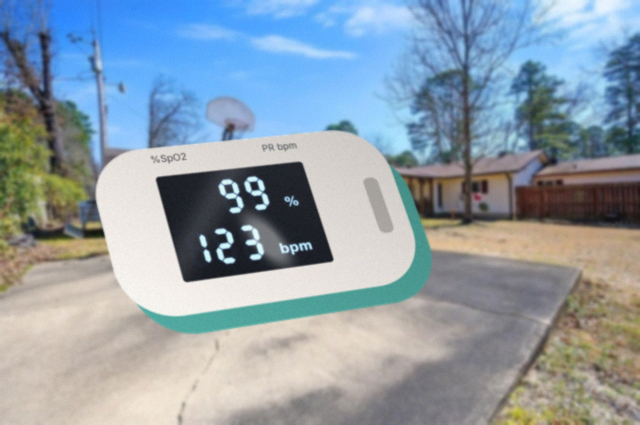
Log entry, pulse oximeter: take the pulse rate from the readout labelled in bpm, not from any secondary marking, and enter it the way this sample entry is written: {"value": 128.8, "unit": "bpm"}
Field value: {"value": 123, "unit": "bpm"}
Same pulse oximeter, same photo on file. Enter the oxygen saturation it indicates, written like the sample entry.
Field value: {"value": 99, "unit": "%"}
